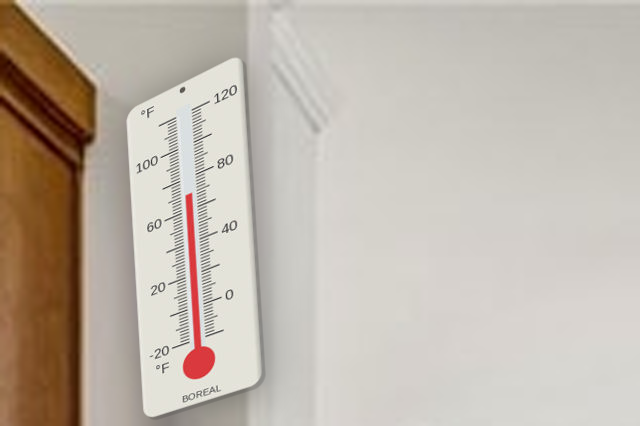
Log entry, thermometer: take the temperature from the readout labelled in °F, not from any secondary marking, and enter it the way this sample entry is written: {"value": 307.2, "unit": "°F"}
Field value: {"value": 70, "unit": "°F"}
